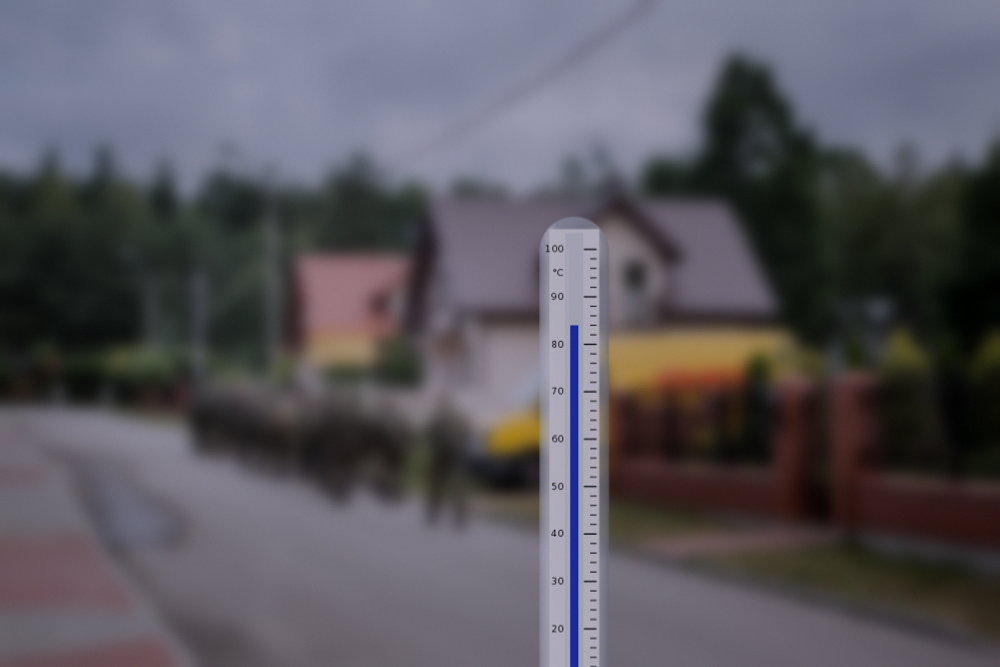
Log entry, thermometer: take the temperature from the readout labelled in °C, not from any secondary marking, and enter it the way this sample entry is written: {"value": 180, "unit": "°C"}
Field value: {"value": 84, "unit": "°C"}
